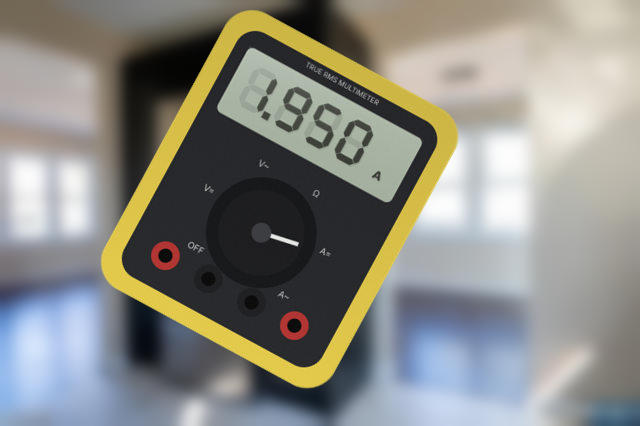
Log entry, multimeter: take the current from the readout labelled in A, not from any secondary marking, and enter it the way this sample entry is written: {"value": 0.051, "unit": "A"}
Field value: {"value": 1.950, "unit": "A"}
